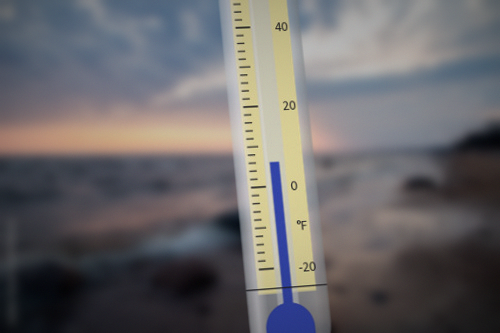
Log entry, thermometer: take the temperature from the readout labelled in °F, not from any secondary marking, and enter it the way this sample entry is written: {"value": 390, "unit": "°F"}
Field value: {"value": 6, "unit": "°F"}
